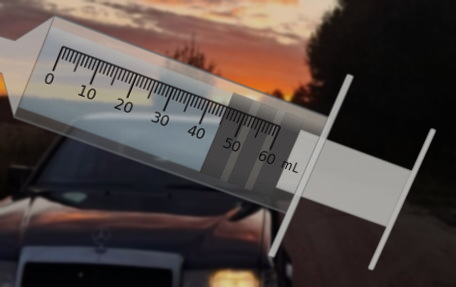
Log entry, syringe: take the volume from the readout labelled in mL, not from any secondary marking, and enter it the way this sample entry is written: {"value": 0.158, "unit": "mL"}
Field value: {"value": 45, "unit": "mL"}
